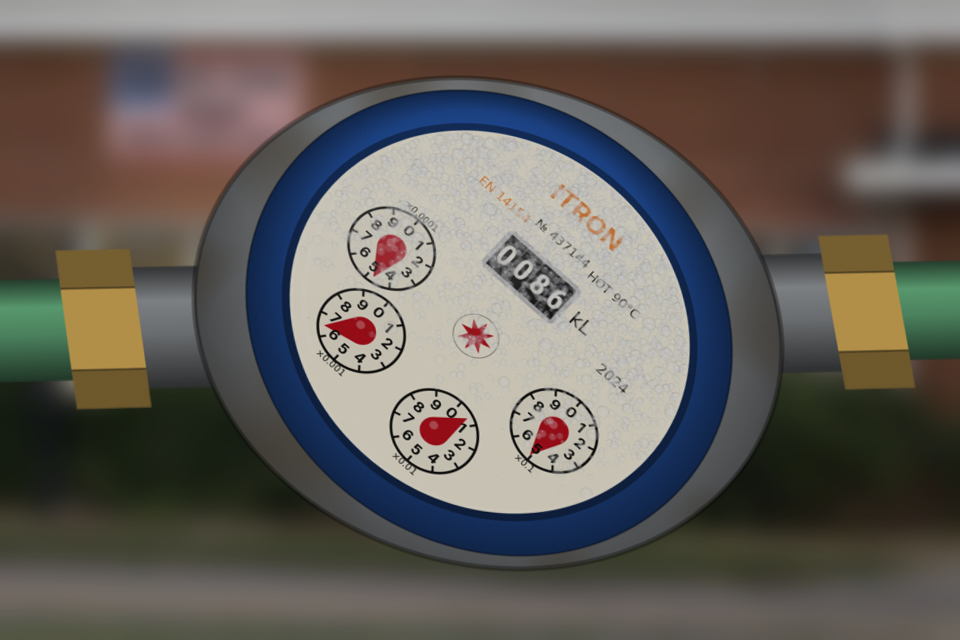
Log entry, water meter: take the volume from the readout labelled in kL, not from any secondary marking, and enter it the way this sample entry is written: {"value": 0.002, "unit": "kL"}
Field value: {"value": 86.5064, "unit": "kL"}
